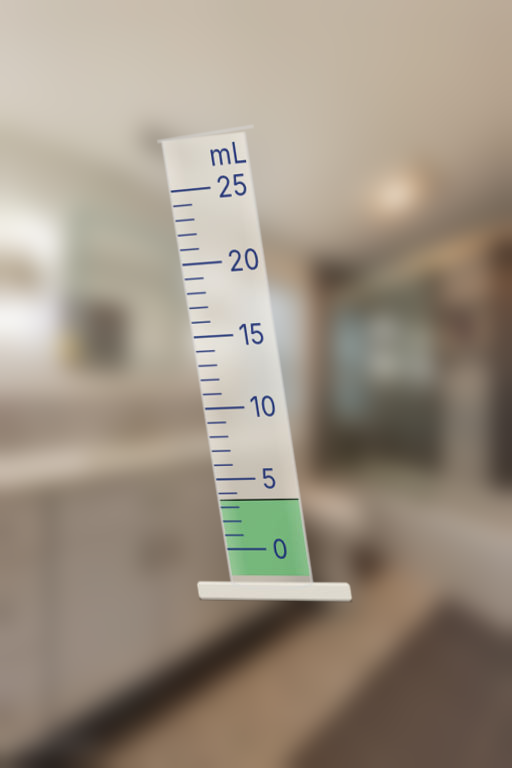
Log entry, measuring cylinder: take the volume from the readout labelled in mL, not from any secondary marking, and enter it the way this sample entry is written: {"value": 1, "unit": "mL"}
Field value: {"value": 3.5, "unit": "mL"}
